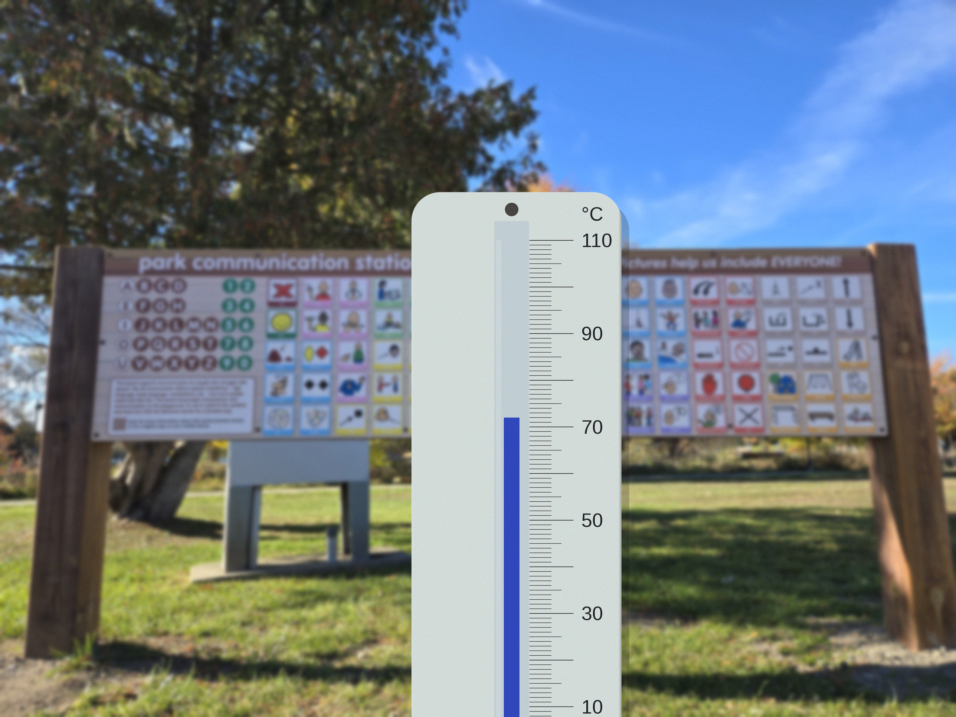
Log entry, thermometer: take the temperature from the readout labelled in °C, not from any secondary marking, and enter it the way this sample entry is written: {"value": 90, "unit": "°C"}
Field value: {"value": 72, "unit": "°C"}
